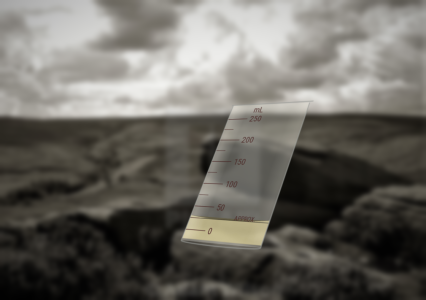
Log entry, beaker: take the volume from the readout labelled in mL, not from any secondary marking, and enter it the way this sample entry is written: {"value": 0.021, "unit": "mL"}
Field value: {"value": 25, "unit": "mL"}
